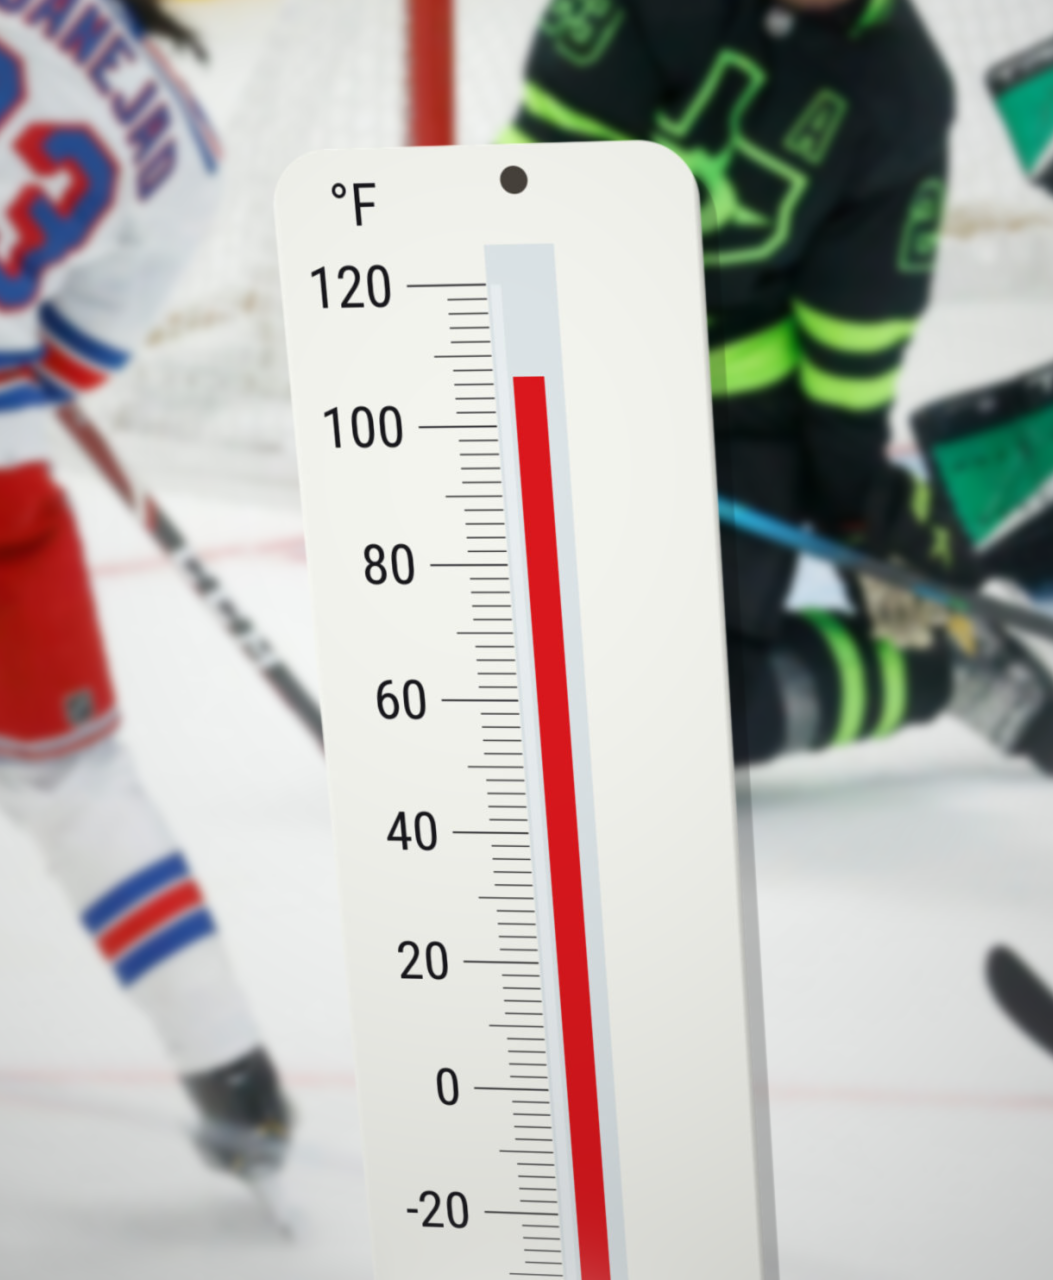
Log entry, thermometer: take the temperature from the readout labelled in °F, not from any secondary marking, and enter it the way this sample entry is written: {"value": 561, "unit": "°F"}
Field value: {"value": 107, "unit": "°F"}
